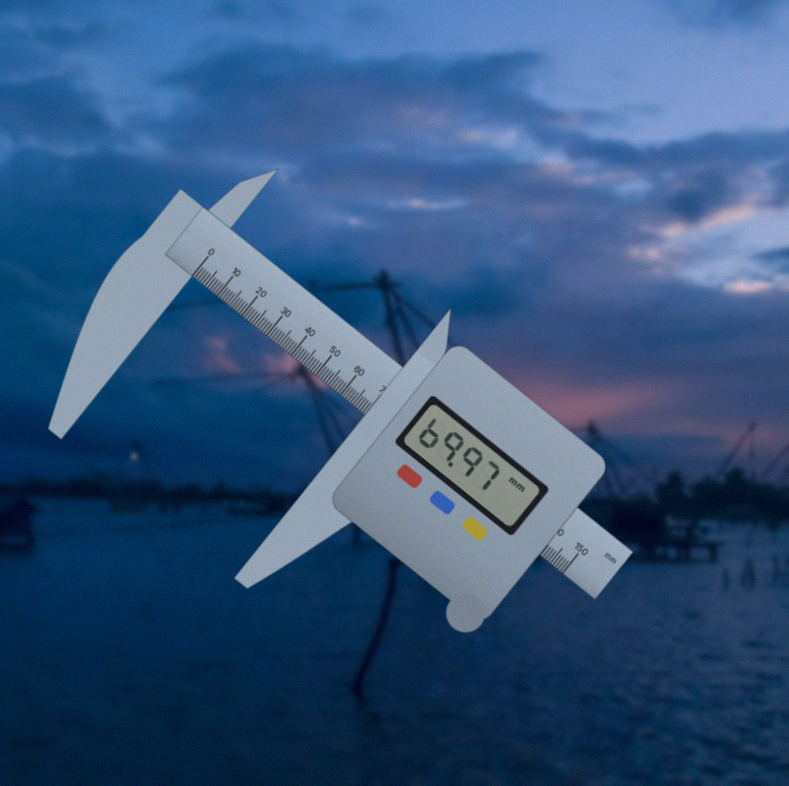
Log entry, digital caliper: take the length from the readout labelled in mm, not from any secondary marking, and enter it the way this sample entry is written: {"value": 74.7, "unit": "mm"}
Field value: {"value": 69.97, "unit": "mm"}
